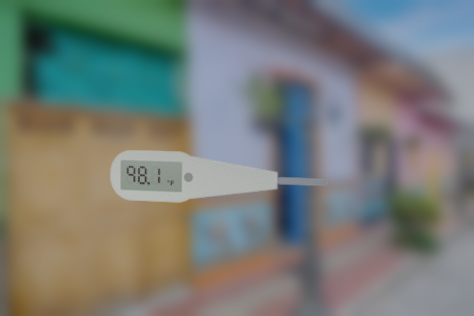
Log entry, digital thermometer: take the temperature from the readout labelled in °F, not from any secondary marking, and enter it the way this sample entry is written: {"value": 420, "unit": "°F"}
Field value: {"value": 98.1, "unit": "°F"}
